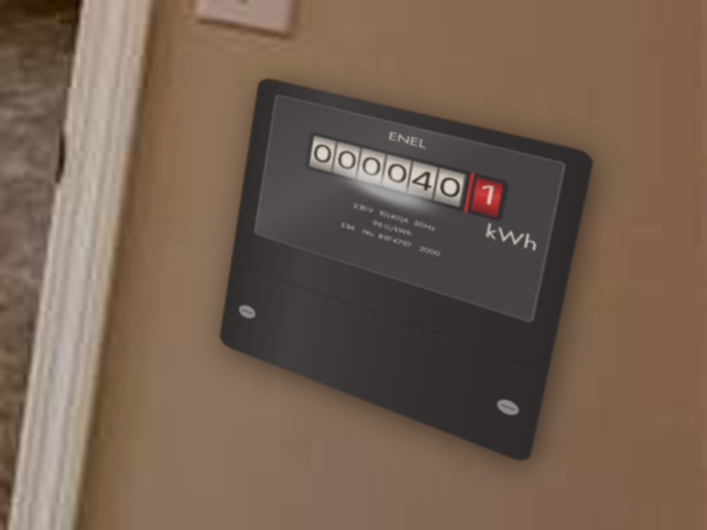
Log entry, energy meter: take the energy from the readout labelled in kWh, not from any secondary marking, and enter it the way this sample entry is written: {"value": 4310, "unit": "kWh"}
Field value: {"value": 40.1, "unit": "kWh"}
